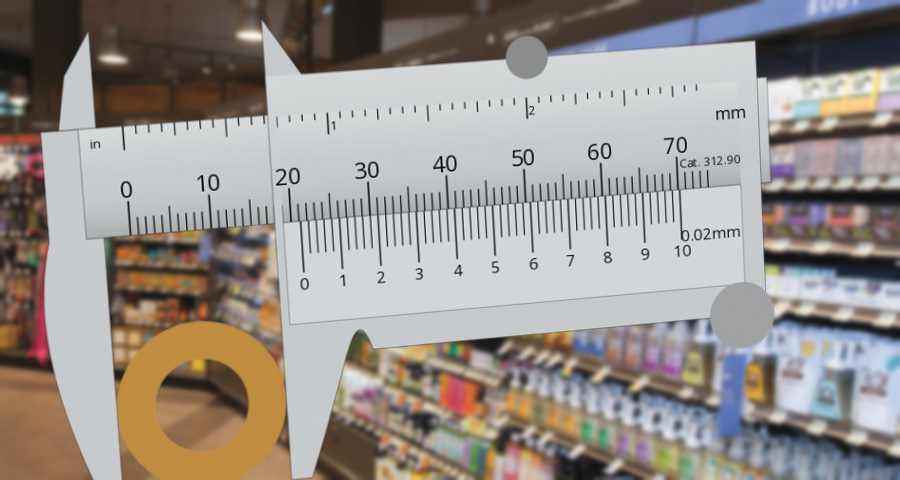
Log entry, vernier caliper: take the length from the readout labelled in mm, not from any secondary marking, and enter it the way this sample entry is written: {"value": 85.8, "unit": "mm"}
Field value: {"value": 21.2, "unit": "mm"}
